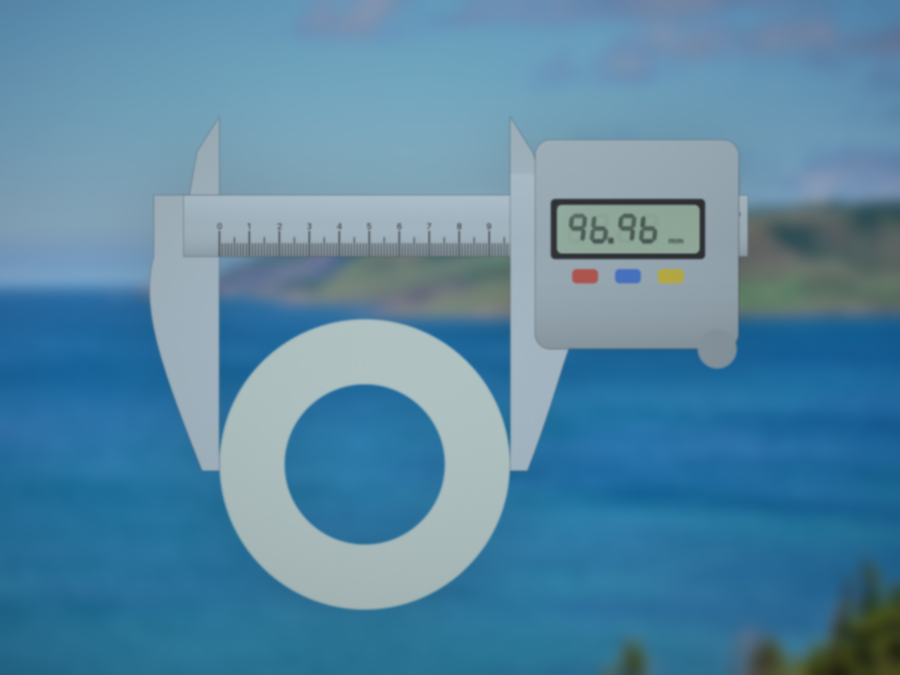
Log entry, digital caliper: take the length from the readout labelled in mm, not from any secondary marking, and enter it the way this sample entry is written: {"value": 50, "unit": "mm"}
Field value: {"value": 96.96, "unit": "mm"}
